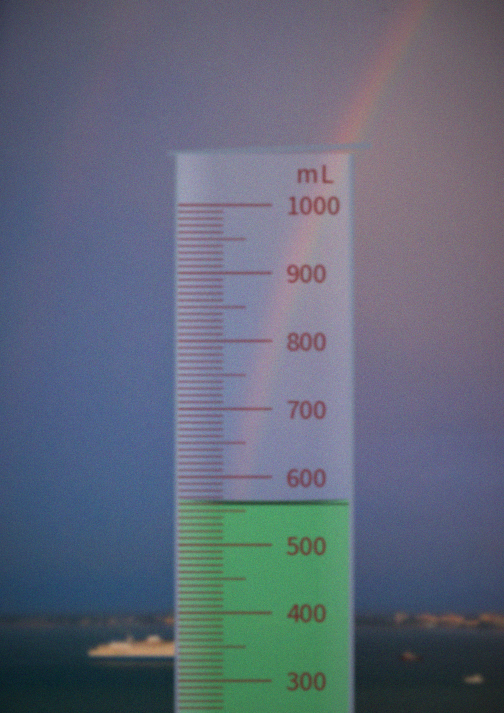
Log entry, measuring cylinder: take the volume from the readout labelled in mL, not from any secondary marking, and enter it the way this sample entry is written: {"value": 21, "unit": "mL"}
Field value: {"value": 560, "unit": "mL"}
